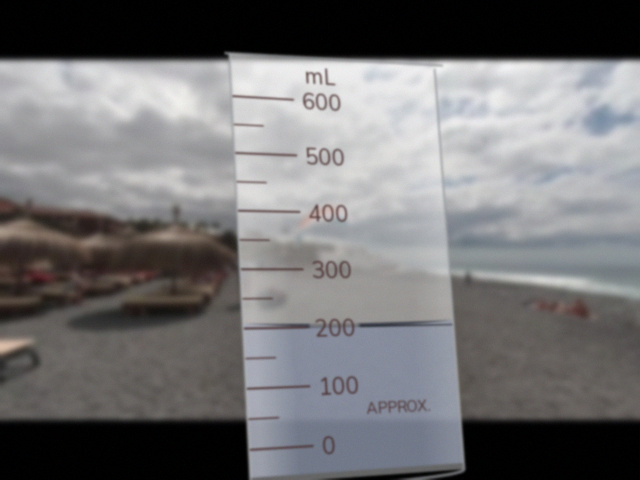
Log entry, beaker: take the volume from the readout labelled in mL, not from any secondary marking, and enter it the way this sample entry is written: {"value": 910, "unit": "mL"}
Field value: {"value": 200, "unit": "mL"}
